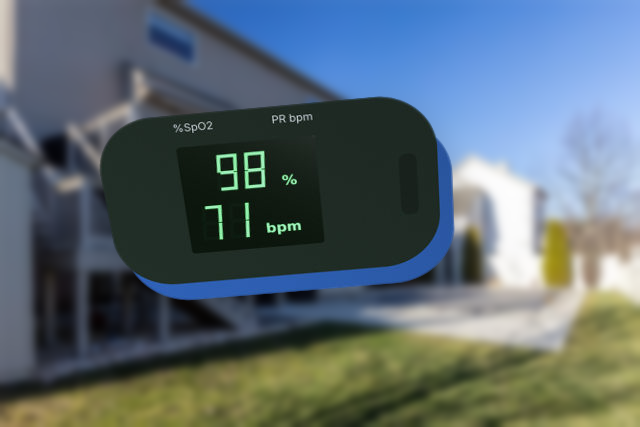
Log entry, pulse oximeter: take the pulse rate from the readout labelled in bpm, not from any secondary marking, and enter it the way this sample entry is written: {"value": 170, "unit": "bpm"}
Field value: {"value": 71, "unit": "bpm"}
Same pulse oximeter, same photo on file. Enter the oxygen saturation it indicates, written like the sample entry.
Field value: {"value": 98, "unit": "%"}
